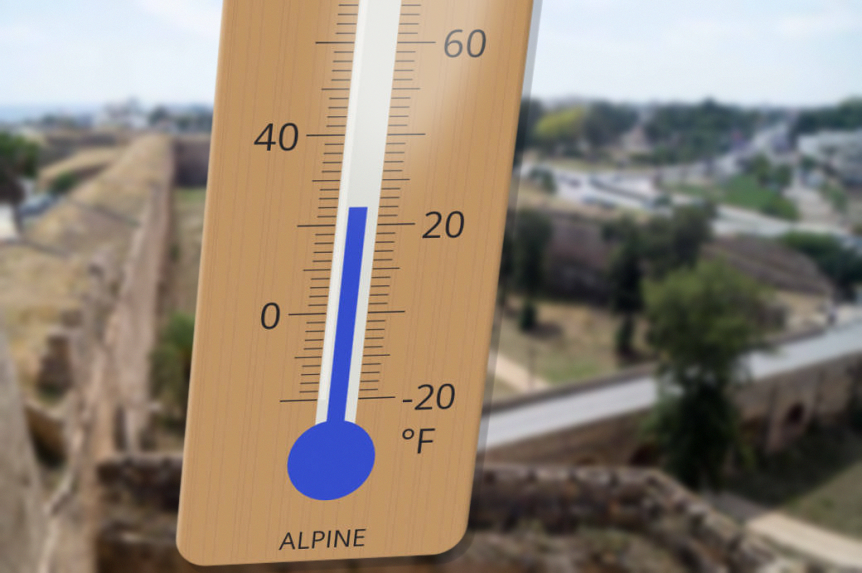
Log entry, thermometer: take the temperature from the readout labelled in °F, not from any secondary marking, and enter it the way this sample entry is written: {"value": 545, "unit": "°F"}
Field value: {"value": 24, "unit": "°F"}
